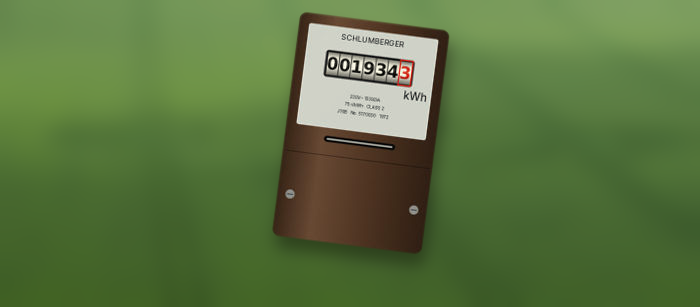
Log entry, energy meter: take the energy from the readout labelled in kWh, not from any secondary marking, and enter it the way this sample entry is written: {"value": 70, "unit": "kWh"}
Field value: {"value": 1934.3, "unit": "kWh"}
